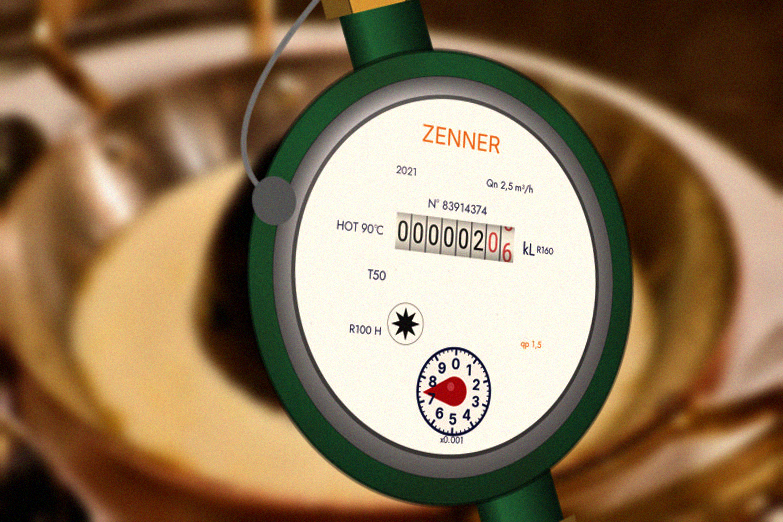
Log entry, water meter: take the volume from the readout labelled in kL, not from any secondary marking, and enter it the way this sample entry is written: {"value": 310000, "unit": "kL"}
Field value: {"value": 2.057, "unit": "kL"}
